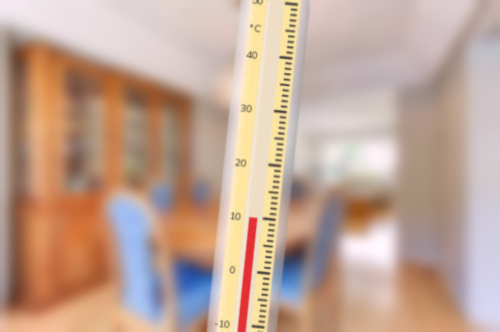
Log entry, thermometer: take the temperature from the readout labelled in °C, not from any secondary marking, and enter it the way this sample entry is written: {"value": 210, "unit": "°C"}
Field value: {"value": 10, "unit": "°C"}
